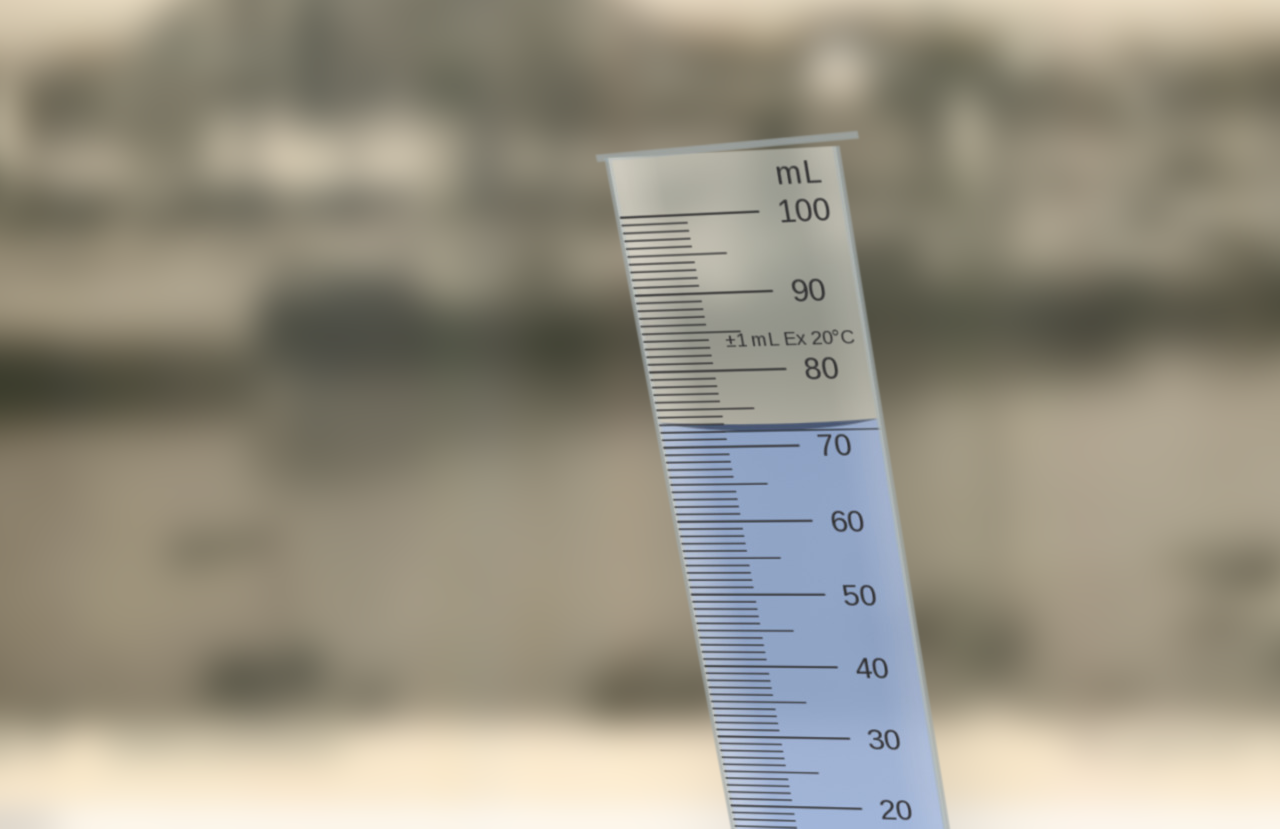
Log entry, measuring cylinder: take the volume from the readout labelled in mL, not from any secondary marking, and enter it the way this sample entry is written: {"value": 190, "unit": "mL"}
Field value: {"value": 72, "unit": "mL"}
